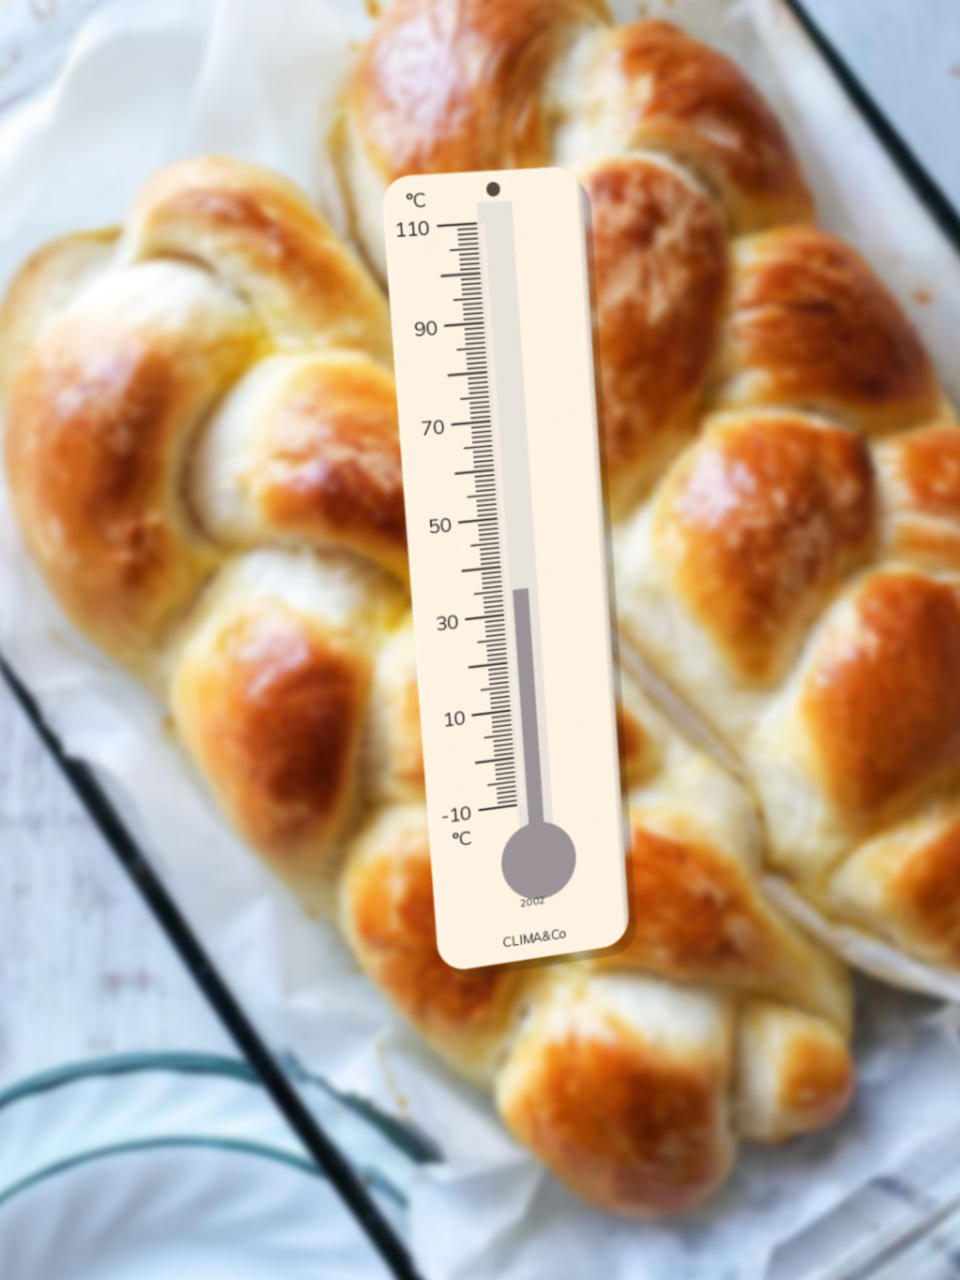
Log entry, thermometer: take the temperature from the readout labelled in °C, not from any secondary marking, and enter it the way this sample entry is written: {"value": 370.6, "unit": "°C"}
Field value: {"value": 35, "unit": "°C"}
